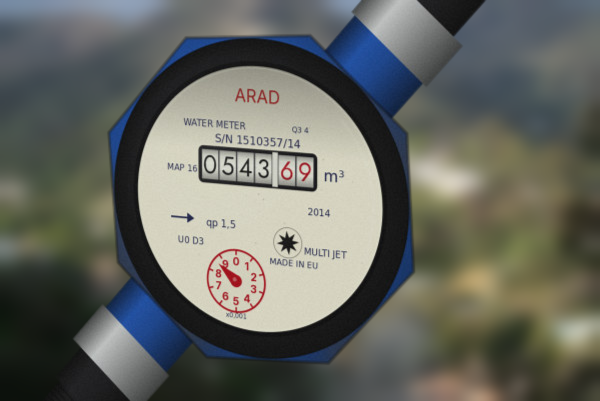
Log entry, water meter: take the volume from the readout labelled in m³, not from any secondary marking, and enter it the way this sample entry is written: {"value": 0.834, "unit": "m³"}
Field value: {"value": 543.698, "unit": "m³"}
